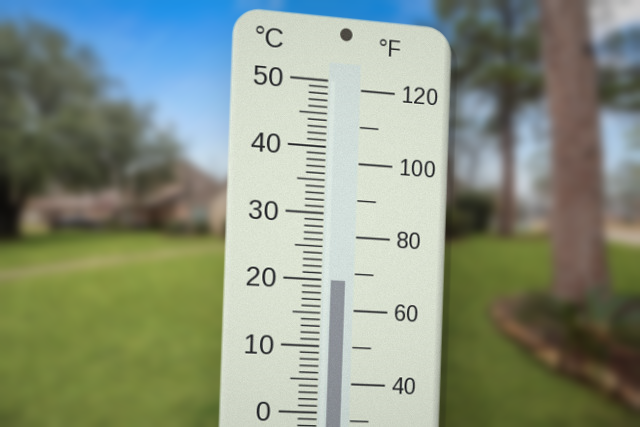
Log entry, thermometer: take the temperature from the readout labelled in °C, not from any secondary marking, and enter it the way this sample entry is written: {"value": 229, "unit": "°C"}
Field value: {"value": 20, "unit": "°C"}
